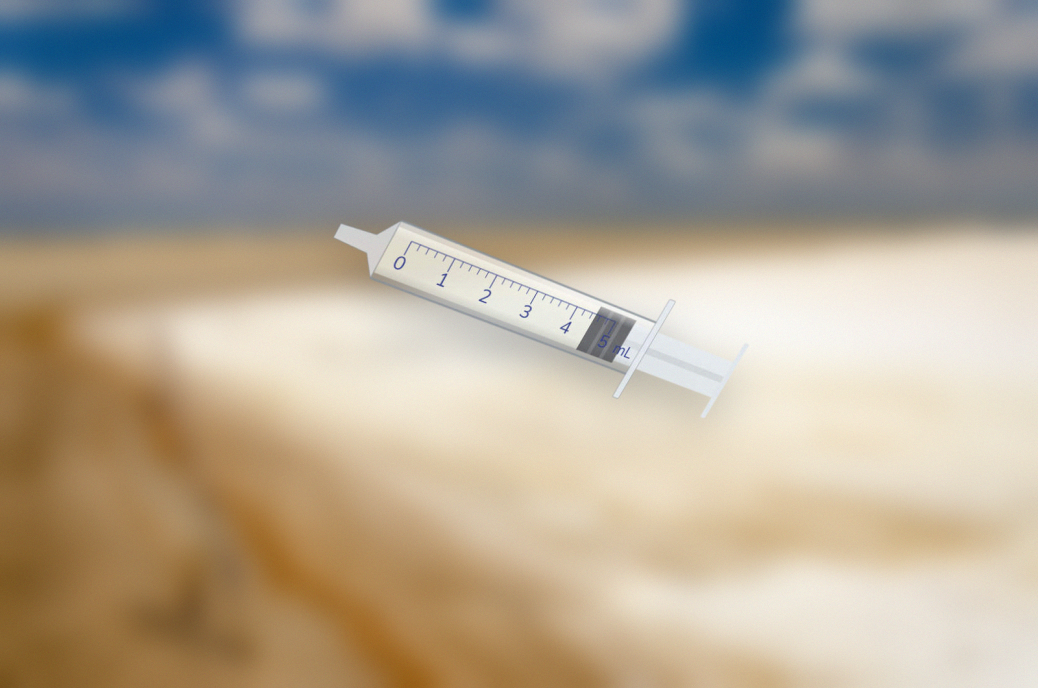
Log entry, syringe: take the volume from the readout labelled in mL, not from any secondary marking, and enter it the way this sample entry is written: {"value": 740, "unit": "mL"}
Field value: {"value": 4.5, "unit": "mL"}
